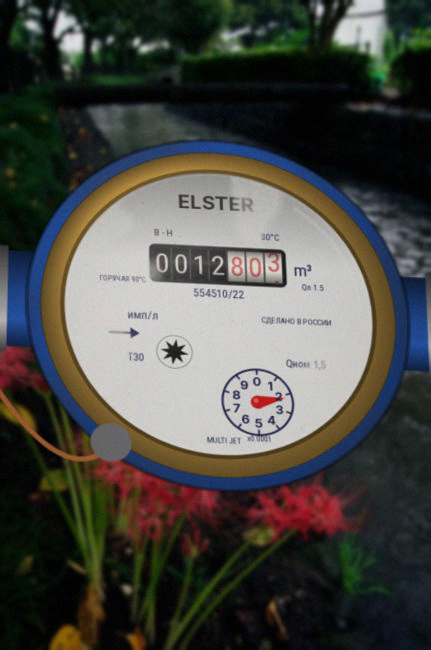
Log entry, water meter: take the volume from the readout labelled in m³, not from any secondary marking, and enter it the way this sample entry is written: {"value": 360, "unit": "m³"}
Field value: {"value": 12.8032, "unit": "m³"}
